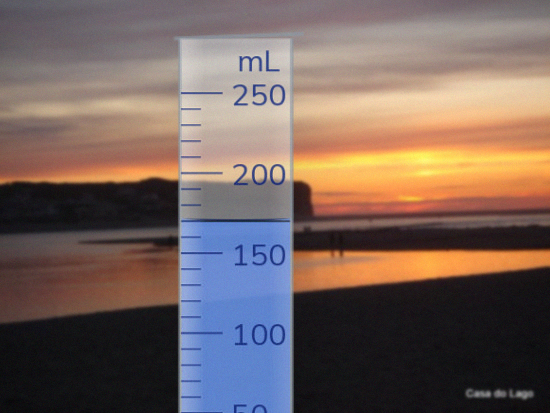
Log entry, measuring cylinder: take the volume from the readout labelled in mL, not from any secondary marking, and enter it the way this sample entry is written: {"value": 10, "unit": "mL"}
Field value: {"value": 170, "unit": "mL"}
